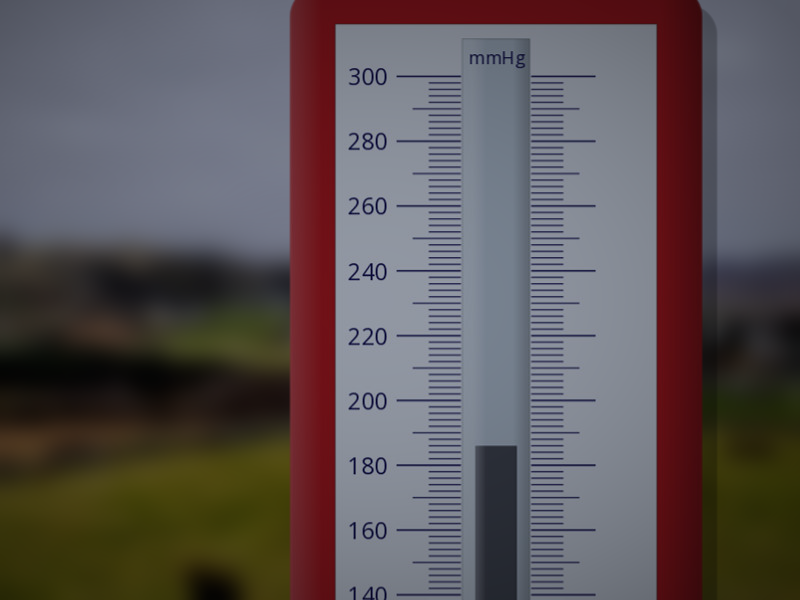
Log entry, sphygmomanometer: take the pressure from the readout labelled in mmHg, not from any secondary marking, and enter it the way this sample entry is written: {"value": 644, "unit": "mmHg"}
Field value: {"value": 186, "unit": "mmHg"}
